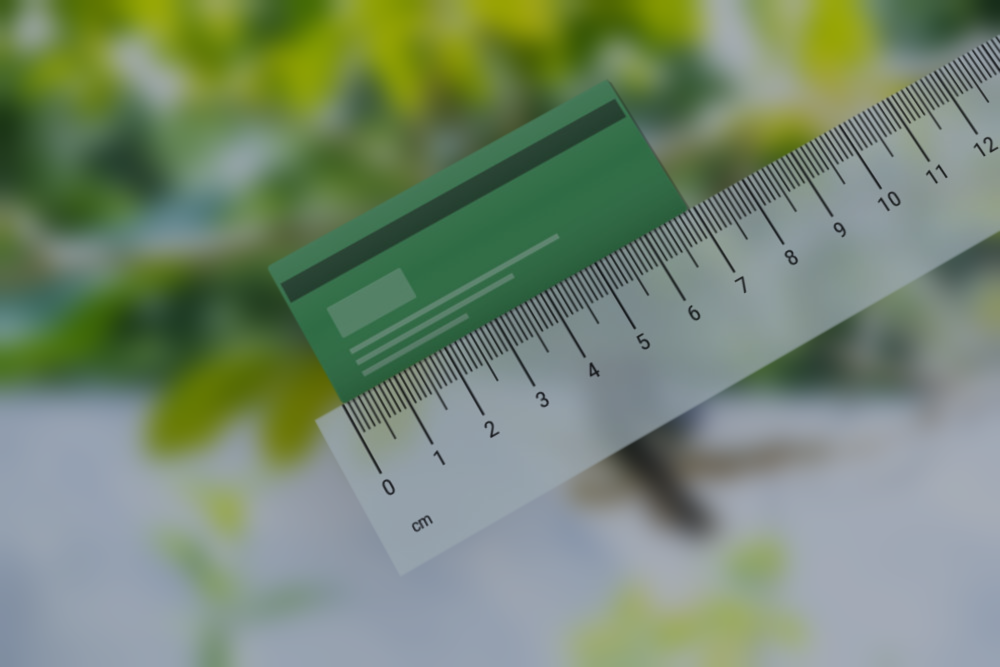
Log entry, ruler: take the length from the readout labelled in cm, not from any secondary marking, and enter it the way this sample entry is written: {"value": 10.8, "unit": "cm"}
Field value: {"value": 6.9, "unit": "cm"}
